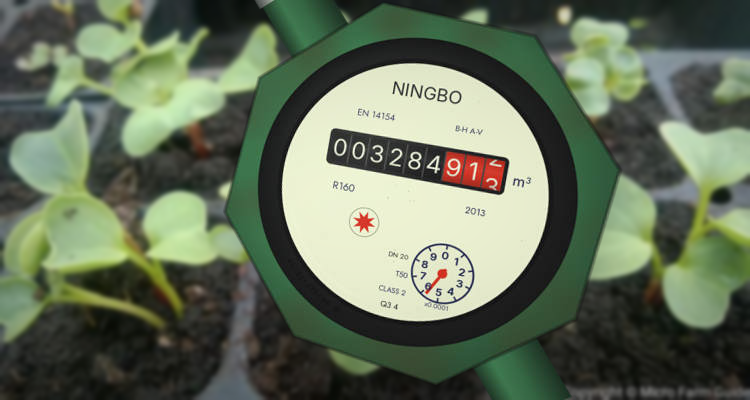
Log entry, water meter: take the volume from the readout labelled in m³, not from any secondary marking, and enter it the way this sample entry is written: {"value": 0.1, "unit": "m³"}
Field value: {"value": 3284.9125, "unit": "m³"}
